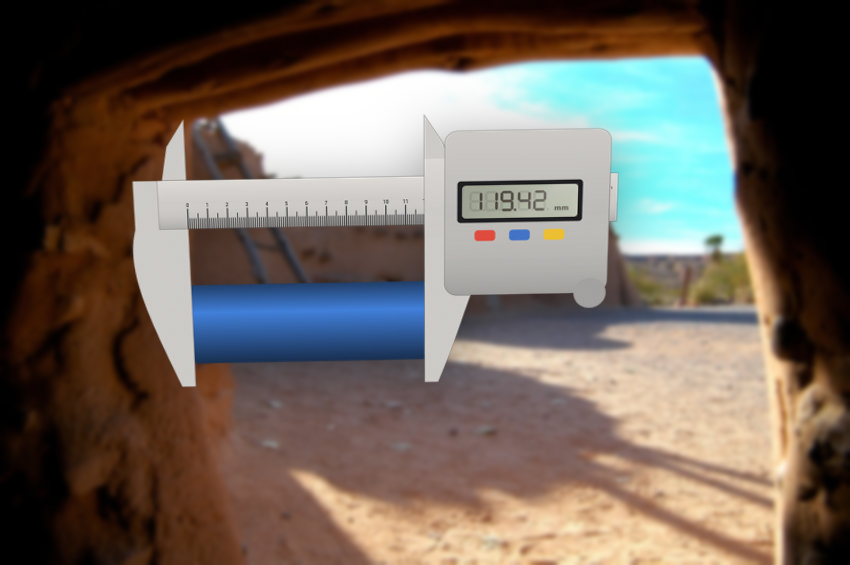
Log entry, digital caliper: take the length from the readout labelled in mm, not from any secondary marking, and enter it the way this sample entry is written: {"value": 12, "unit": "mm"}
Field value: {"value": 119.42, "unit": "mm"}
